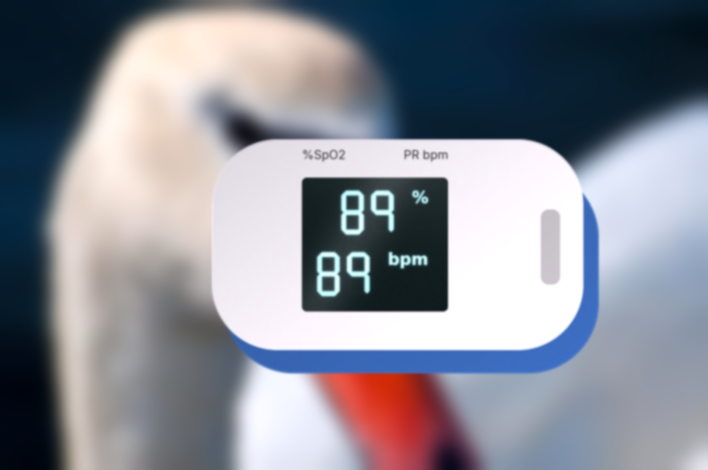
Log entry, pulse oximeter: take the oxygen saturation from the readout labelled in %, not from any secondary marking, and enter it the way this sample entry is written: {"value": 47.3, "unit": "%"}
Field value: {"value": 89, "unit": "%"}
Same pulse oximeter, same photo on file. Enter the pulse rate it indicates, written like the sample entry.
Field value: {"value": 89, "unit": "bpm"}
